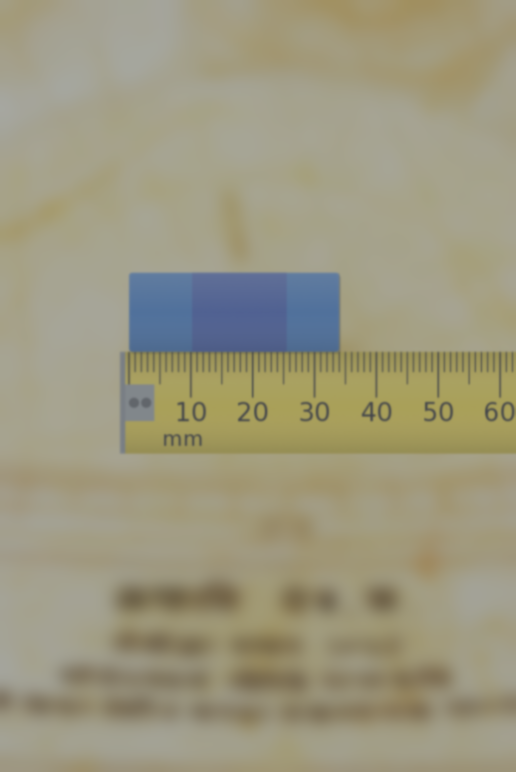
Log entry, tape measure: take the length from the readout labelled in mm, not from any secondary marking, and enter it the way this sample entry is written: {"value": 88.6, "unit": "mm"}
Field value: {"value": 34, "unit": "mm"}
